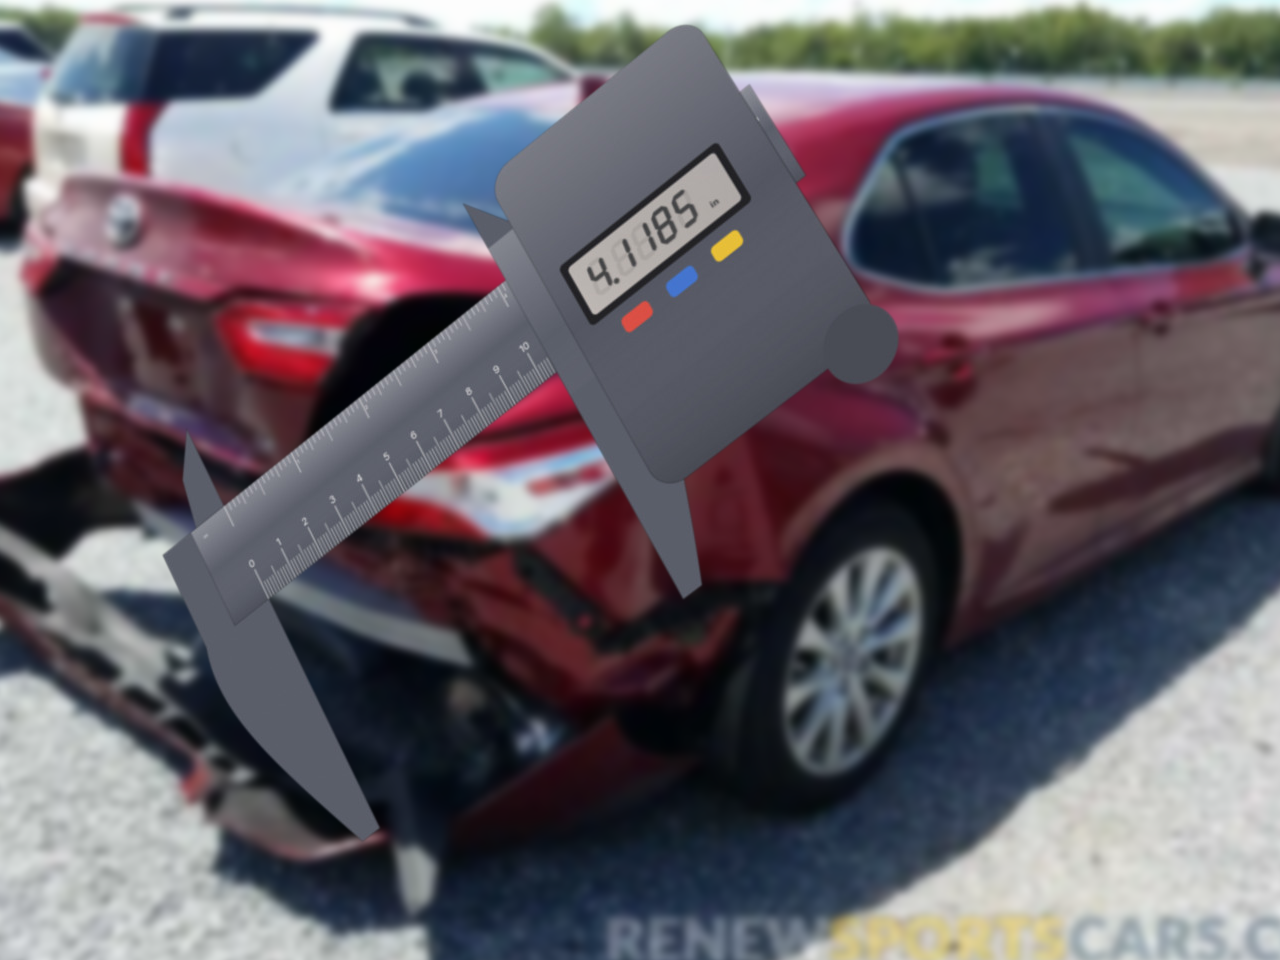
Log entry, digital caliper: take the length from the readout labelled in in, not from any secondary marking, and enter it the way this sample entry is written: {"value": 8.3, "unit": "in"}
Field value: {"value": 4.1185, "unit": "in"}
